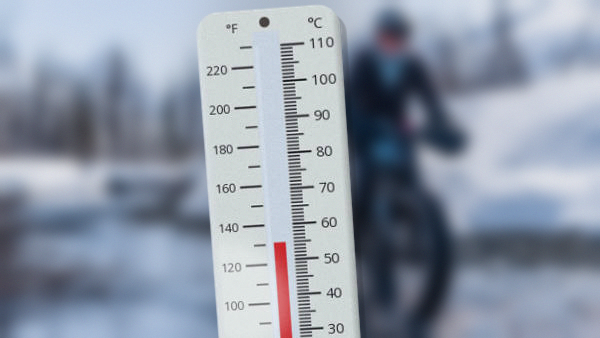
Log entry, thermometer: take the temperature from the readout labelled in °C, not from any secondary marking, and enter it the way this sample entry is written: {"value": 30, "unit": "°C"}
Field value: {"value": 55, "unit": "°C"}
